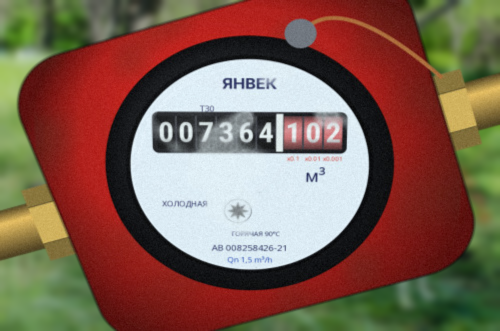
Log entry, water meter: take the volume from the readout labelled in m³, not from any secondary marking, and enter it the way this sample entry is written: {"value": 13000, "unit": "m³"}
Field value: {"value": 7364.102, "unit": "m³"}
